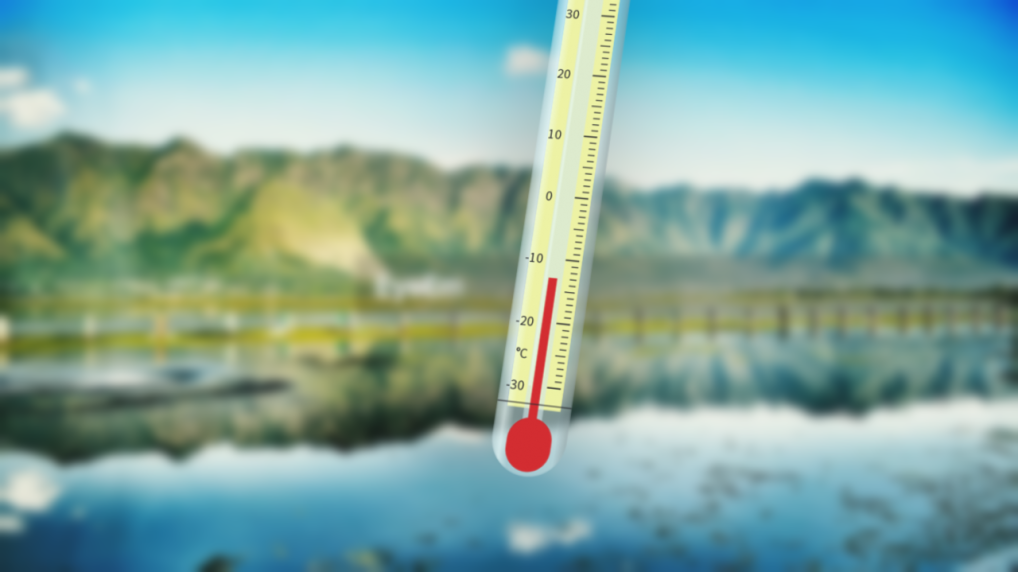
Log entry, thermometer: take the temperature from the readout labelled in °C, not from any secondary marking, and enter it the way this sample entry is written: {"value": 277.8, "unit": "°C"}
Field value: {"value": -13, "unit": "°C"}
